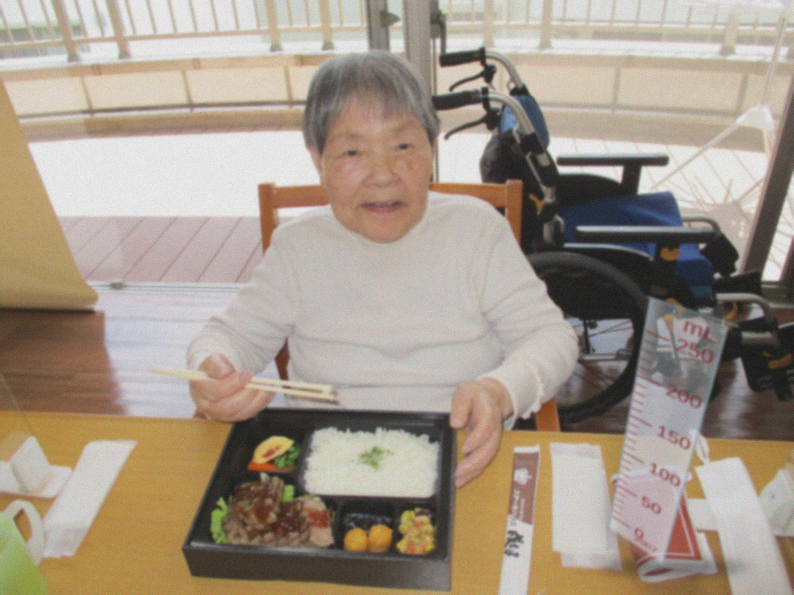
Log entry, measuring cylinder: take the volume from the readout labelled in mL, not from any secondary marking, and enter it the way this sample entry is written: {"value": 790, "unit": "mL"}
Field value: {"value": 200, "unit": "mL"}
